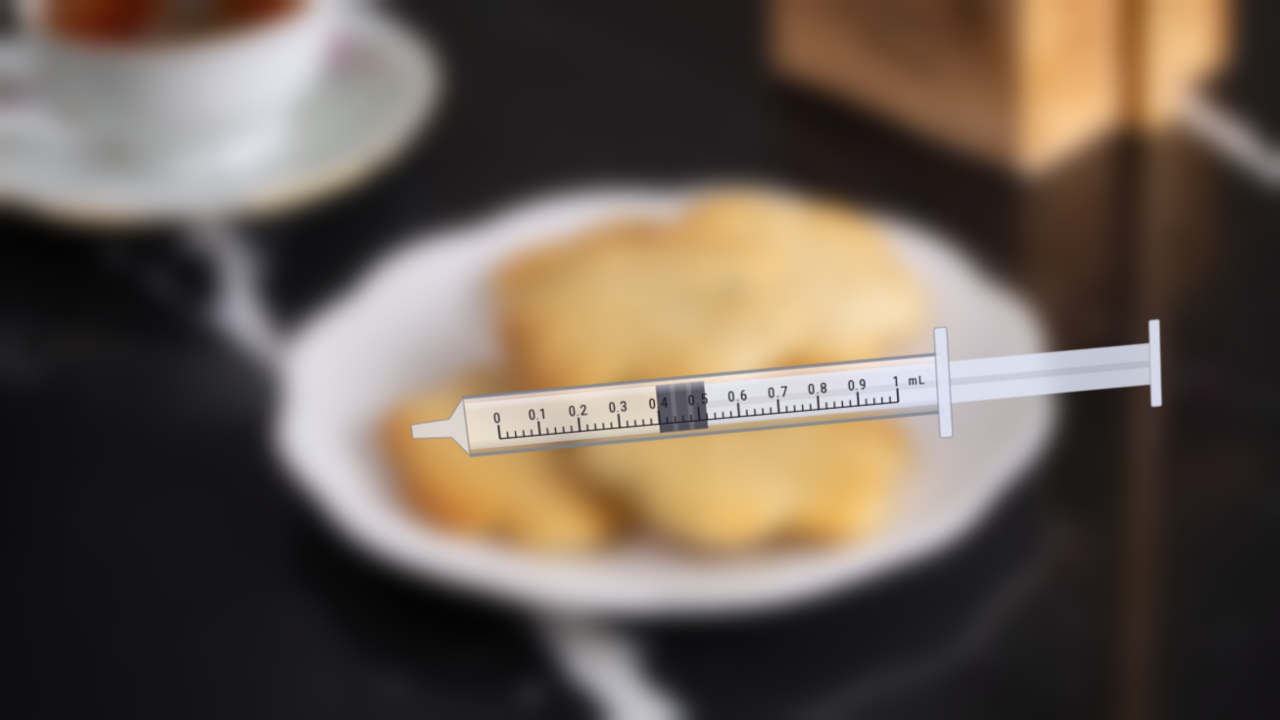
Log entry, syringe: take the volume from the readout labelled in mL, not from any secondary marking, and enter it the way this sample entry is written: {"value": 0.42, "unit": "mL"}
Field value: {"value": 0.4, "unit": "mL"}
